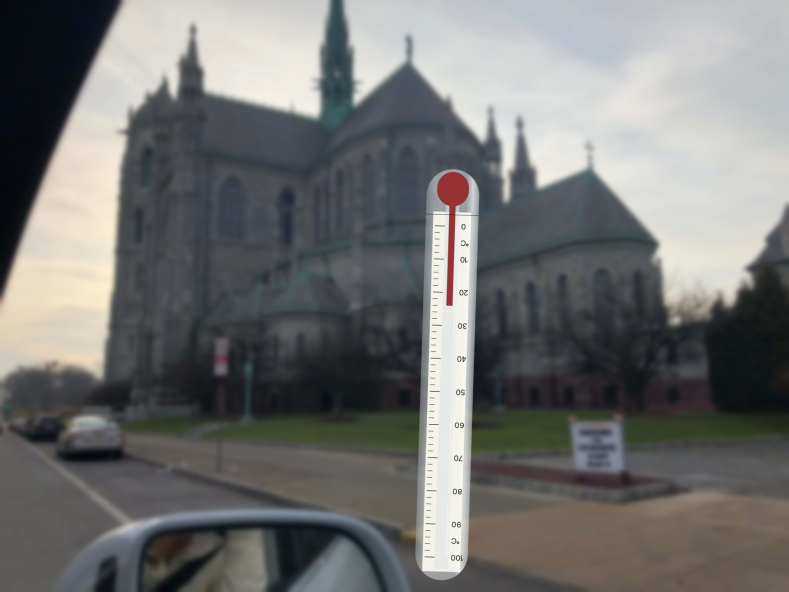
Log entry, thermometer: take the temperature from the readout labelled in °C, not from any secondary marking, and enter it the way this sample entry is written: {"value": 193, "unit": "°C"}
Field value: {"value": 24, "unit": "°C"}
